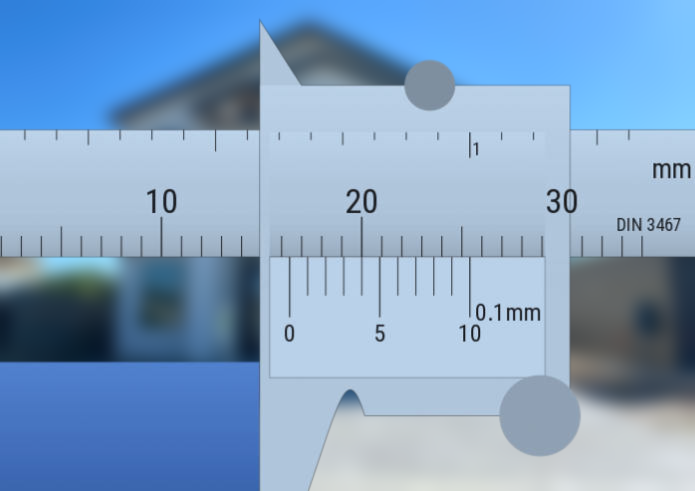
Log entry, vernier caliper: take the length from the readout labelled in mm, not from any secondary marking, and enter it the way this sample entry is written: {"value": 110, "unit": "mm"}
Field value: {"value": 16.4, "unit": "mm"}
